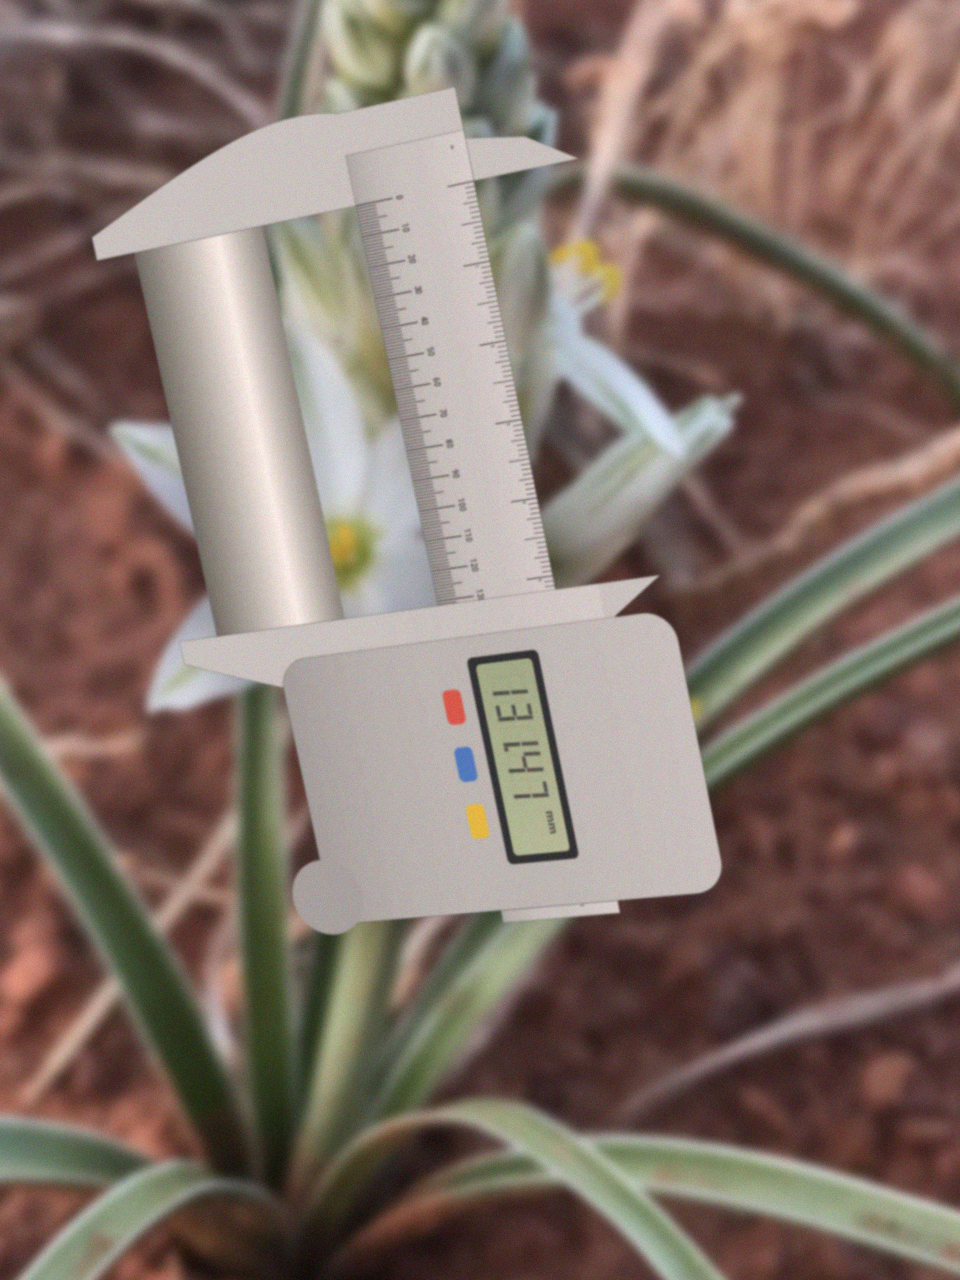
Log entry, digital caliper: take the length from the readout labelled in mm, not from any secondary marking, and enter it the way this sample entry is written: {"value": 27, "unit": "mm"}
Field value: {"value": 131.47, "unit": "mm"}
